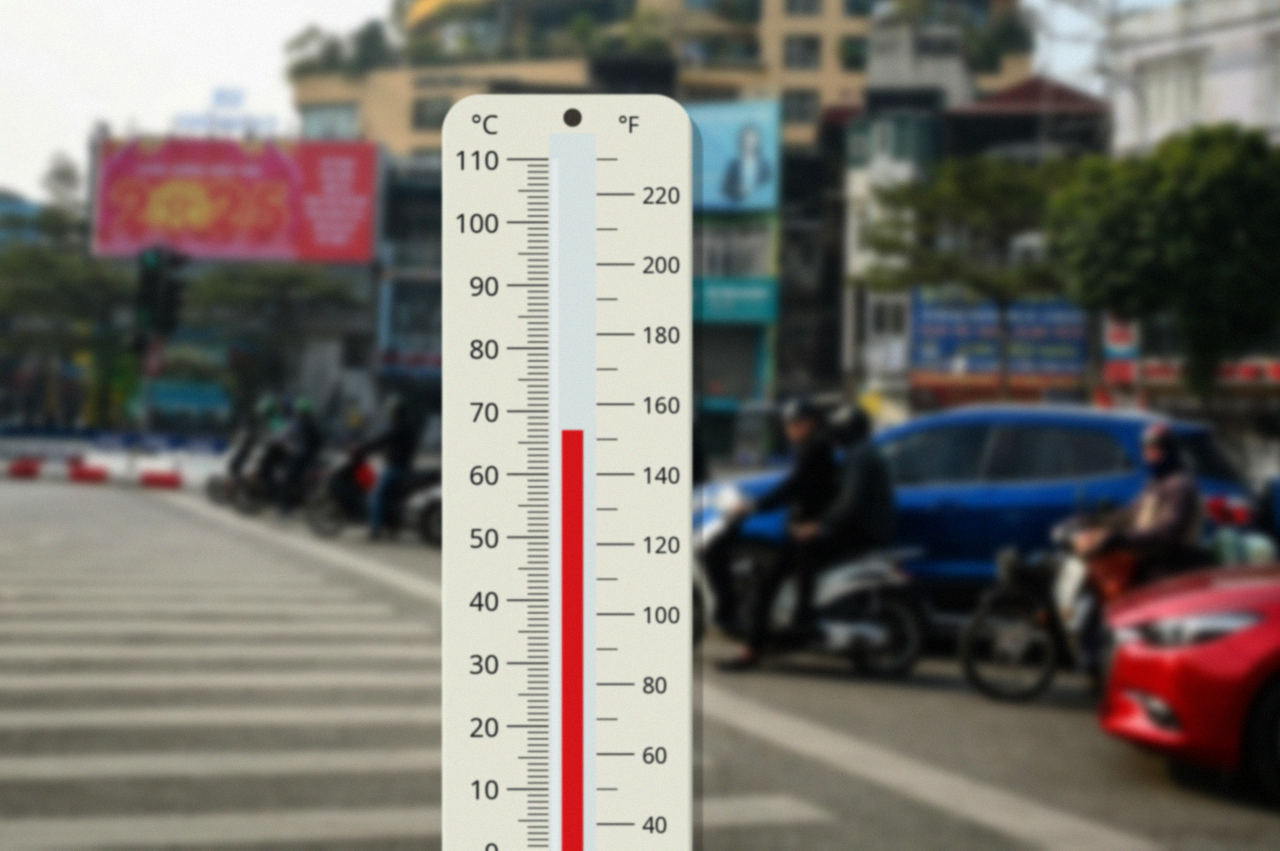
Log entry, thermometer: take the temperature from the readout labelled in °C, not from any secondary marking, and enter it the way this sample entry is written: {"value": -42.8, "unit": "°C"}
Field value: {"value": 67, "unit": "°C"}
